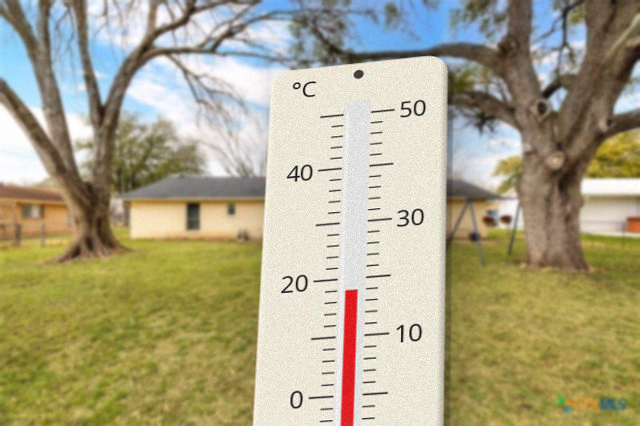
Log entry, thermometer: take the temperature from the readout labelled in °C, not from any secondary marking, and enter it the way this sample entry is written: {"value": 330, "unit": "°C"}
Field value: {"value": 18, "unit": "°C"}
